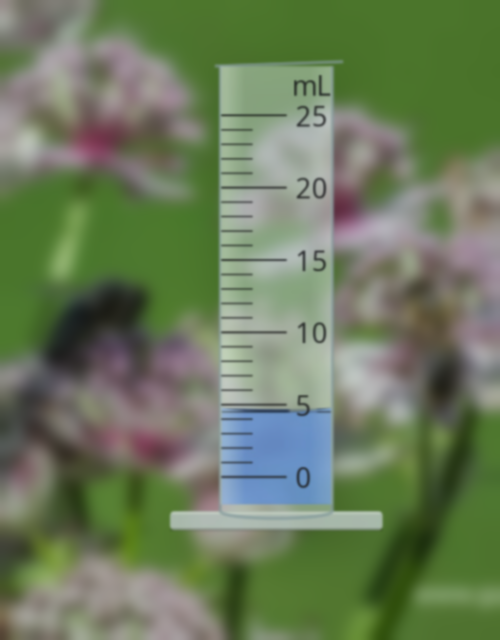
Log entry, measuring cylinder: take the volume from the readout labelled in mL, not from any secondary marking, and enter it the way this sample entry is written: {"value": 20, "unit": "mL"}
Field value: {"value": 4.5, "unit": "mL"}
